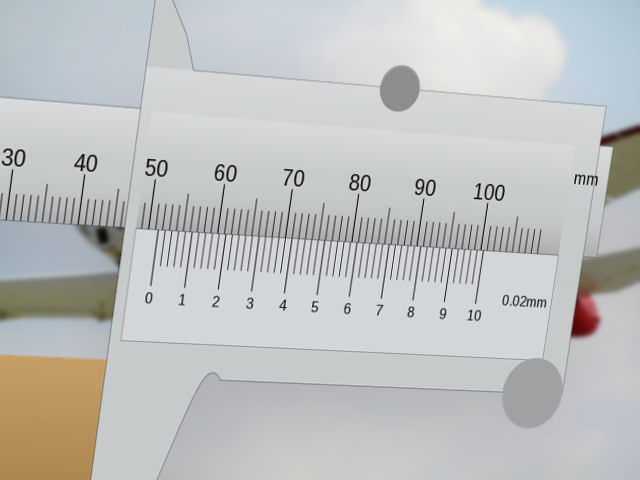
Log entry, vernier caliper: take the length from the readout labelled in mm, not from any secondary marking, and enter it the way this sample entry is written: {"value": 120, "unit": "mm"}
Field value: {"value": 51.4, "unit": "mm"}
